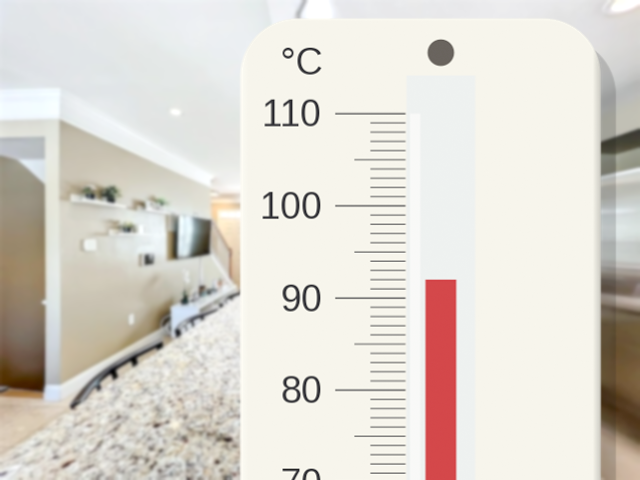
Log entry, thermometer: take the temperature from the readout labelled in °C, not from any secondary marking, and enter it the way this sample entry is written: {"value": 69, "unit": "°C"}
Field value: {"value": 92, "unit": "°C"}
